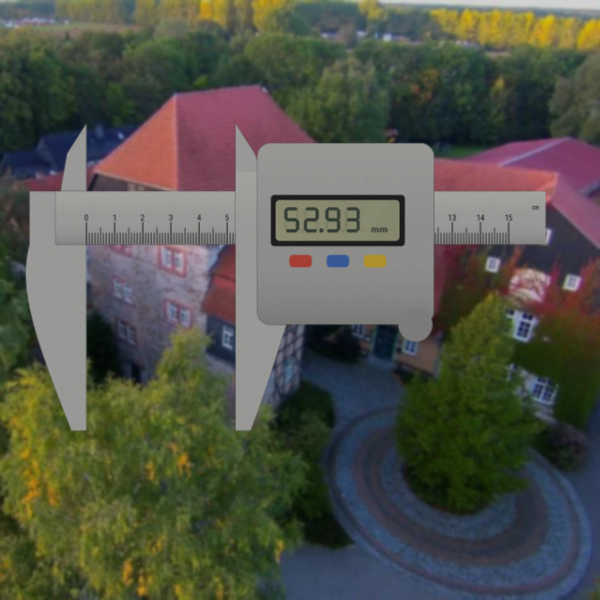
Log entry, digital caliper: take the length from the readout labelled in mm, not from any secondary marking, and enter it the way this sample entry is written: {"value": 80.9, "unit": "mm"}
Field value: {"value": 52.93, "unit": "mm"}
